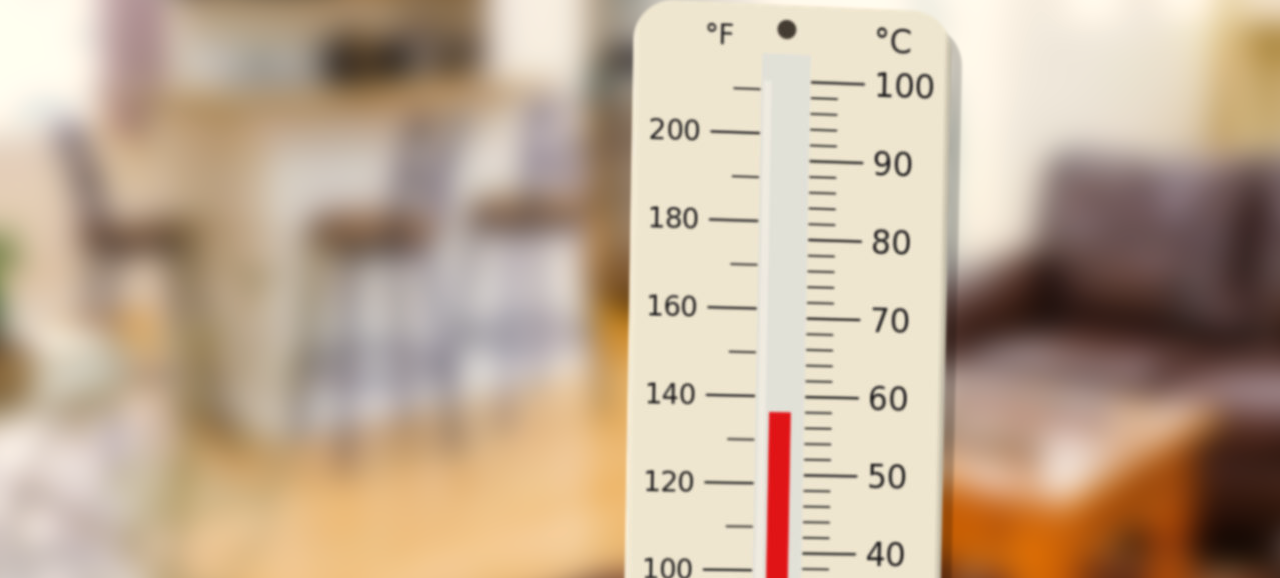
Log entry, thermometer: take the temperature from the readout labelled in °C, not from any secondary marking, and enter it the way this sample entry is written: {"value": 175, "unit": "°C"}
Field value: {"value": 58, "unit": "°C"}
